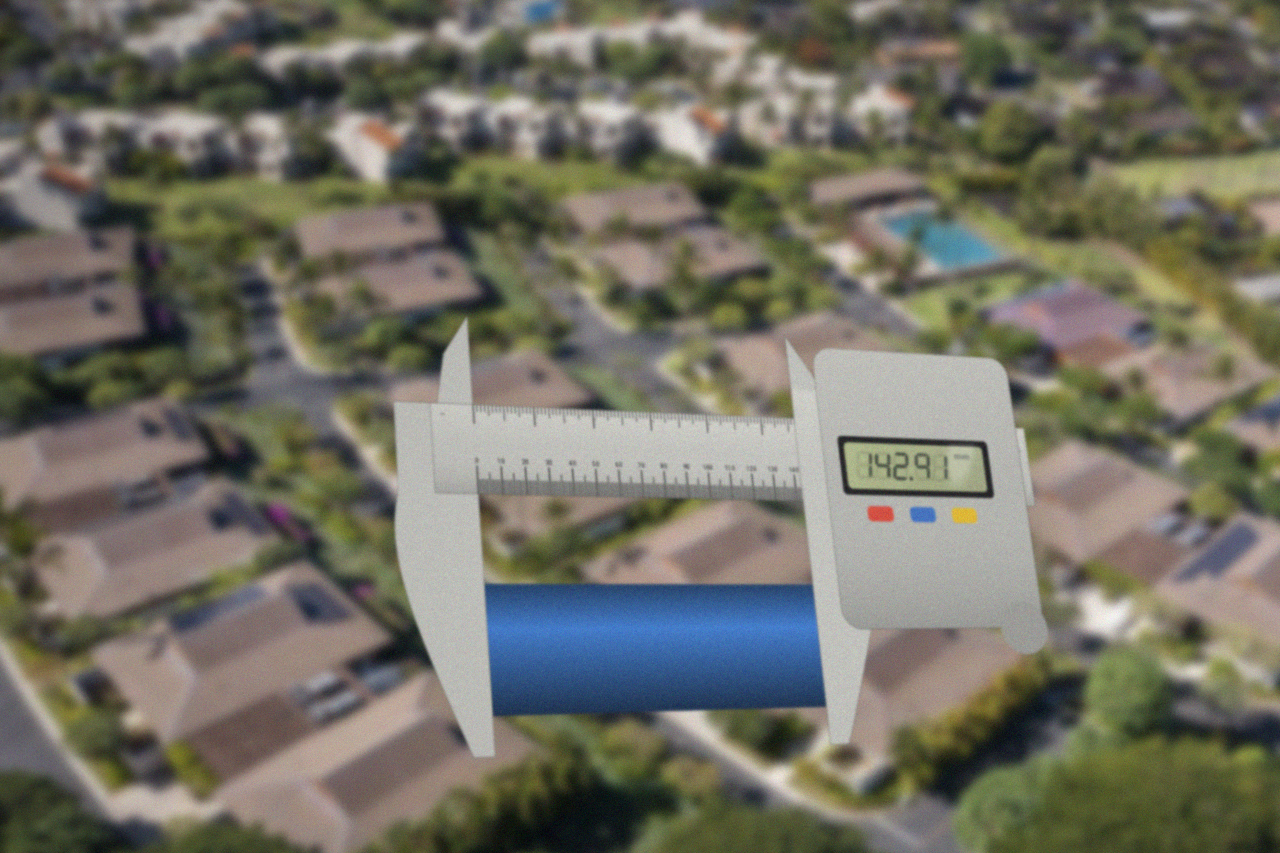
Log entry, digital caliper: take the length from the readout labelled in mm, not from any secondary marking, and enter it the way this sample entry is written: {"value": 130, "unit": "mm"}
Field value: {"value": 142.91, "unit": "mm"}
